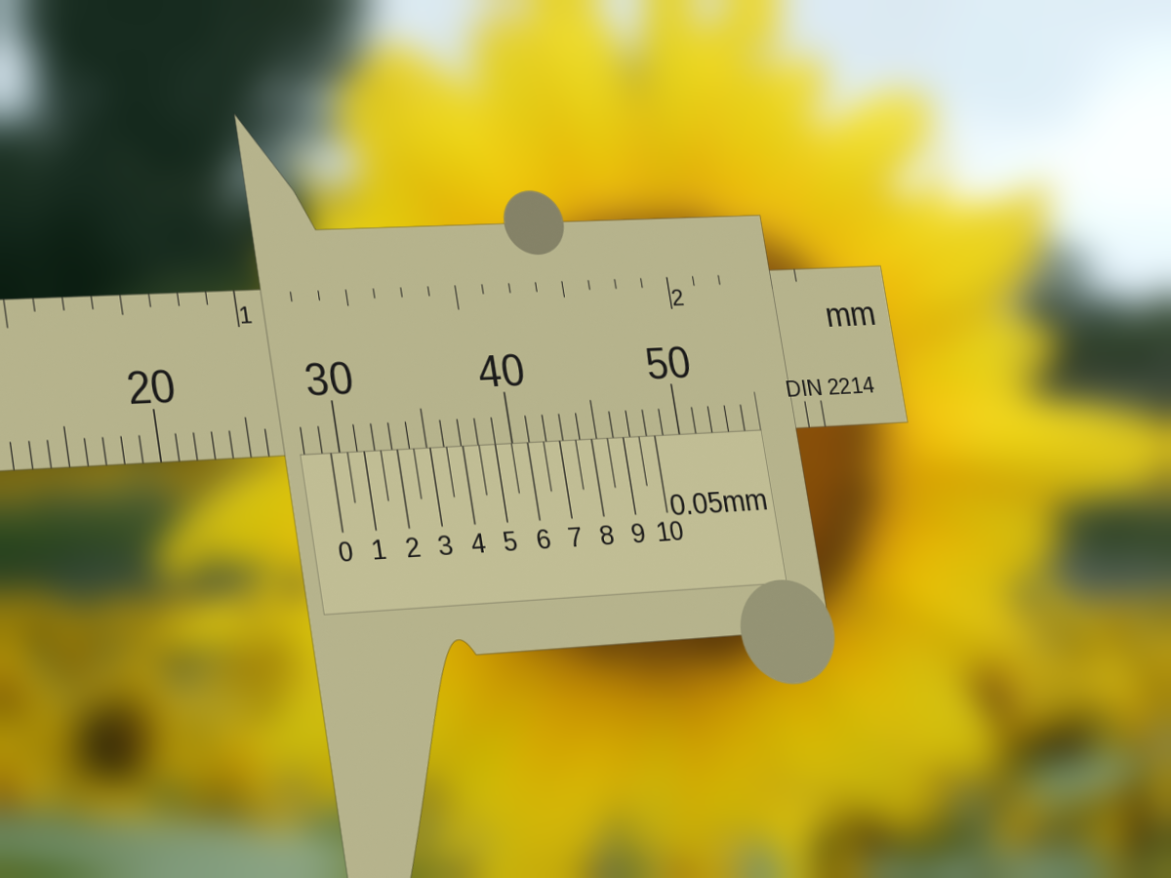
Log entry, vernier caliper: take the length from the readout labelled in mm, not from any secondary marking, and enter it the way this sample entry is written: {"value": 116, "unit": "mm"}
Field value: {"value": 29.5, "unit": "mm"}
